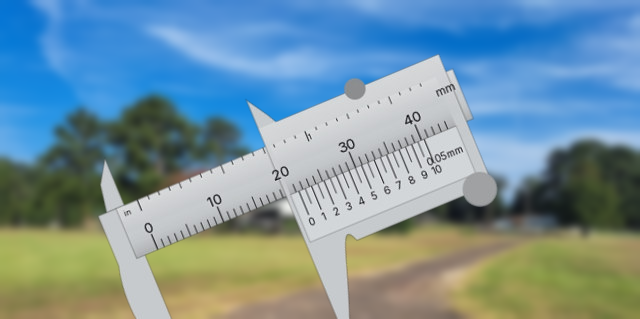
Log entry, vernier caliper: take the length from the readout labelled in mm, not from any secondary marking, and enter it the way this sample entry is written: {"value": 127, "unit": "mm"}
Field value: {"value": 21.4, "unit": "mm"}
